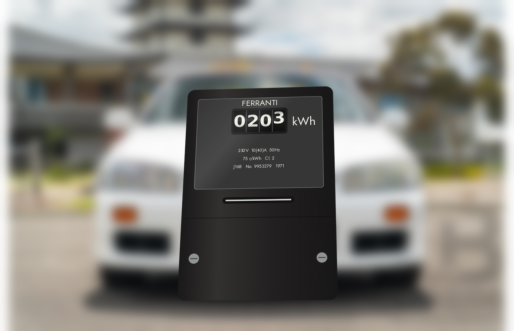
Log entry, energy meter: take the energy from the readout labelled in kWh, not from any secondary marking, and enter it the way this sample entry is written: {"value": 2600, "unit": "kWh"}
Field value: {"value": 203, "unit": "kWh"}
